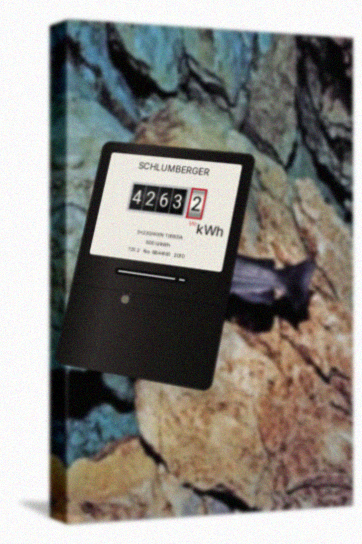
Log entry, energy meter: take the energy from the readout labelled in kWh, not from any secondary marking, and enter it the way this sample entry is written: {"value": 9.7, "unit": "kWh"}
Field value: {"value": 4263.2, "unit": "kWh"}
